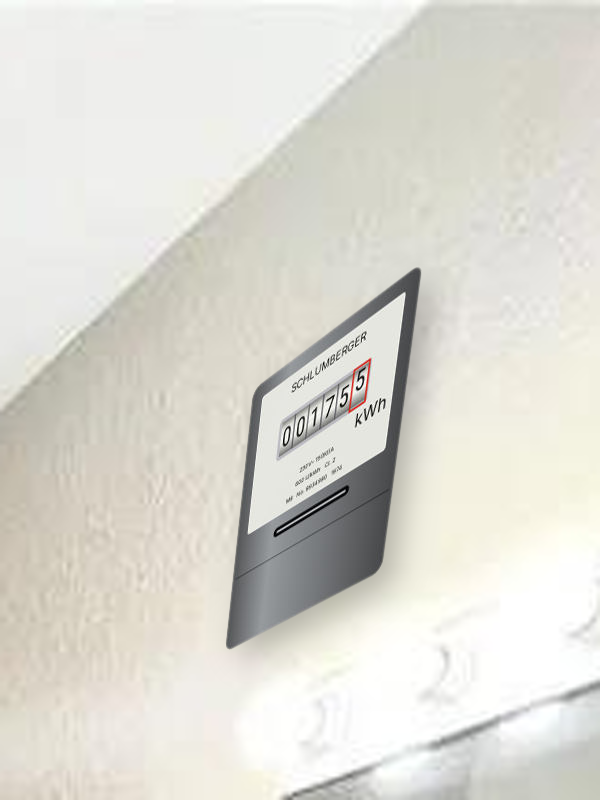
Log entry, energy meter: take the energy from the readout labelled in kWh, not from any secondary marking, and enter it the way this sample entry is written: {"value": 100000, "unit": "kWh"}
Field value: {"value": 175.5, "unit": "kWh"}
